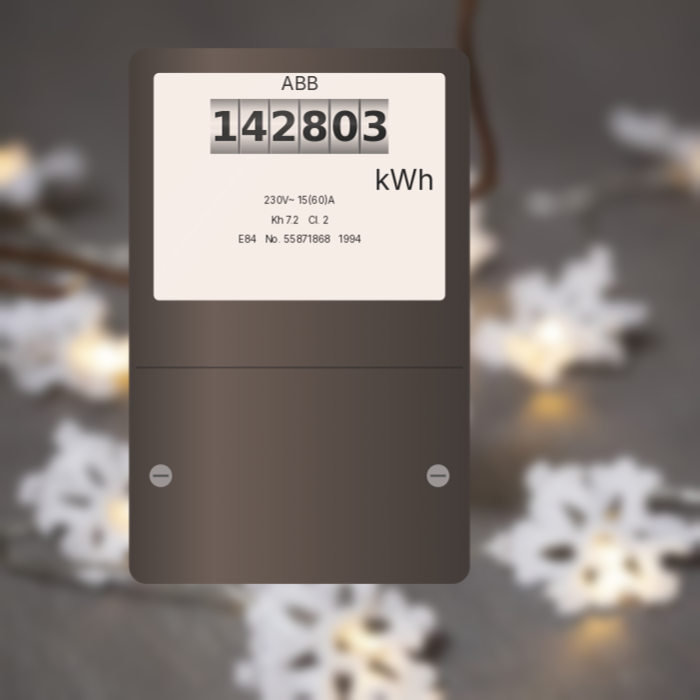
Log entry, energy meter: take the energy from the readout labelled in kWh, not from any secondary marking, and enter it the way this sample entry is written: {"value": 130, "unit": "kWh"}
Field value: {"value": 142803, "unit": "kWh"}
